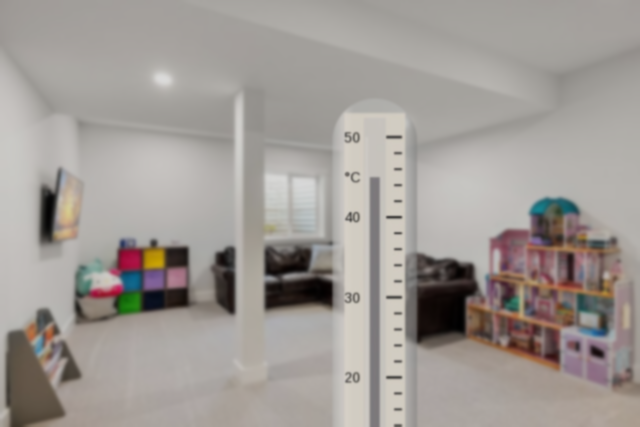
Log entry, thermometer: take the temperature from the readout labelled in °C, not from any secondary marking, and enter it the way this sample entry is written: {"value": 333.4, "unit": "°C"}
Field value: {"value": 45, "unit": "°C"}
